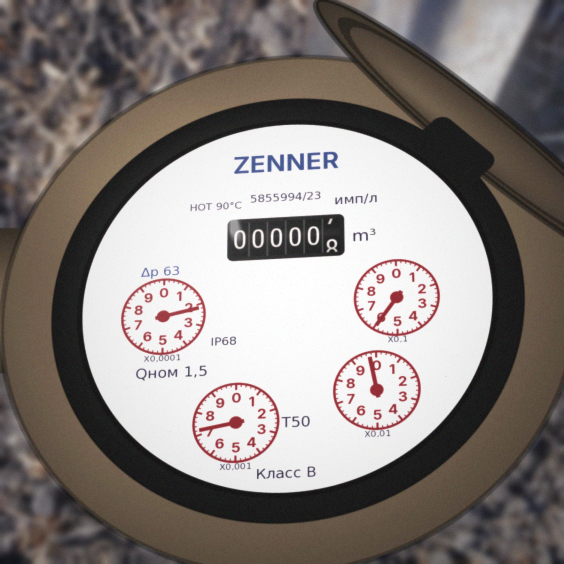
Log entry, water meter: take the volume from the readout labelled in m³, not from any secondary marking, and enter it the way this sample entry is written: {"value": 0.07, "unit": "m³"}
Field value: {"value": 7.5972, "unit": "m³"}
